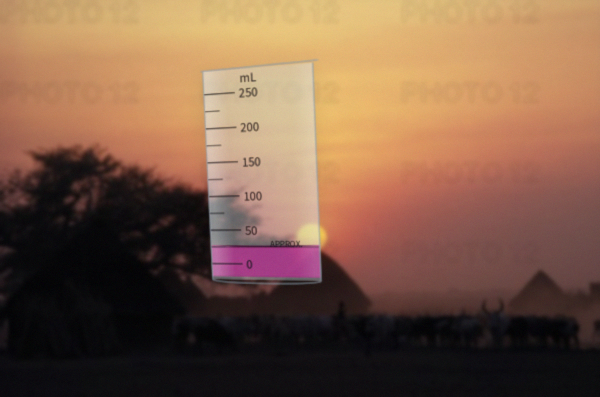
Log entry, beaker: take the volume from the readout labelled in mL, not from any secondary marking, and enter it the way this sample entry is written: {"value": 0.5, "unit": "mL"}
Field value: {"value": 25, "unit": "mL"}
